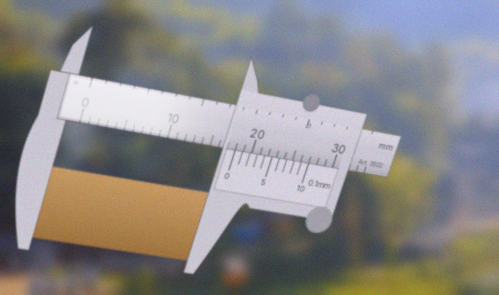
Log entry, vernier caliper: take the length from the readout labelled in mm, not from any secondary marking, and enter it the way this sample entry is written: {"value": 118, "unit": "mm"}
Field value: {"value": 18.0, "unit": "mm"}
